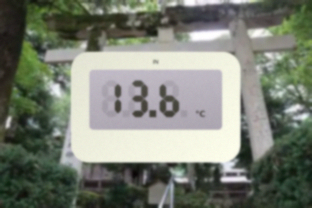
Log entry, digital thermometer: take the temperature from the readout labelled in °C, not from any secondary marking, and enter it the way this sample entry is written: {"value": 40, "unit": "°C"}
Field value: {"value": 13.6, "unit": "°C"}
